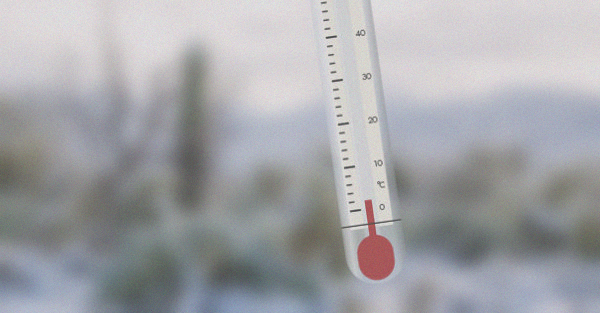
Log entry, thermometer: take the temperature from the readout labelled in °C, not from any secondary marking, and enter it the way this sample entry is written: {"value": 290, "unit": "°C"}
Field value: {"value": 2, "unit": "°C"}
